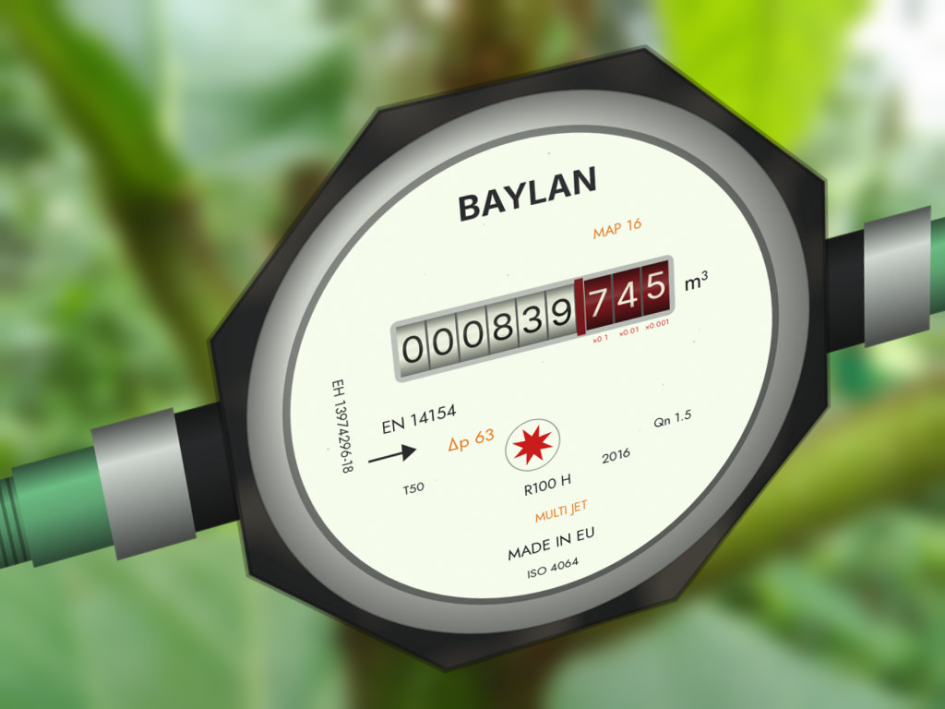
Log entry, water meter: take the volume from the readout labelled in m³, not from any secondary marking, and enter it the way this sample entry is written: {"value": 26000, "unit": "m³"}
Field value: {"value": 839.745, "unit": "m³"}
